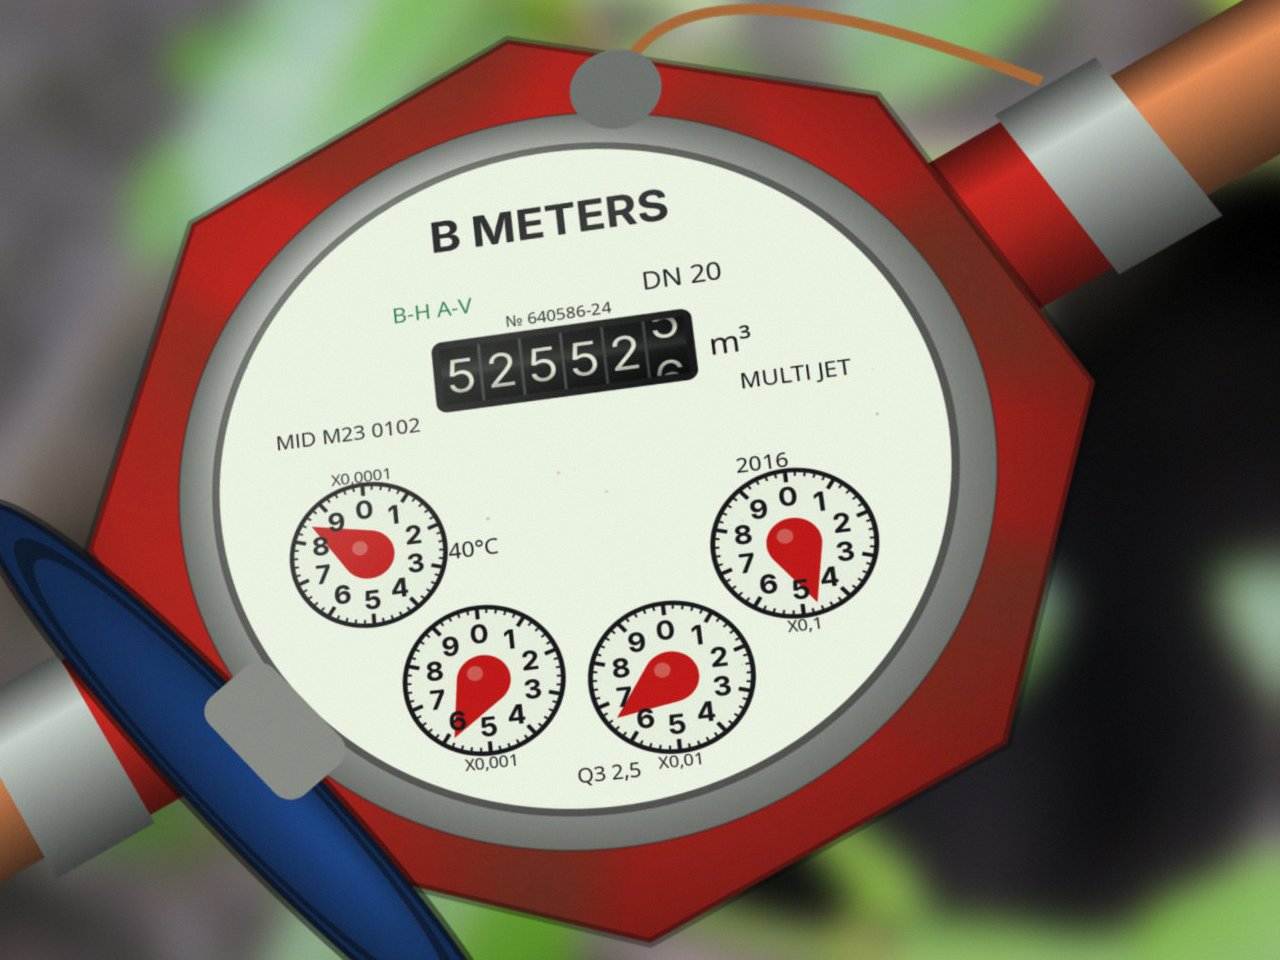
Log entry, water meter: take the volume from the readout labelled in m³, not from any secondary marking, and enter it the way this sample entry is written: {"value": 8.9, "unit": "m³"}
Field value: {"value": 525525.4658, "unit": "m³"}
